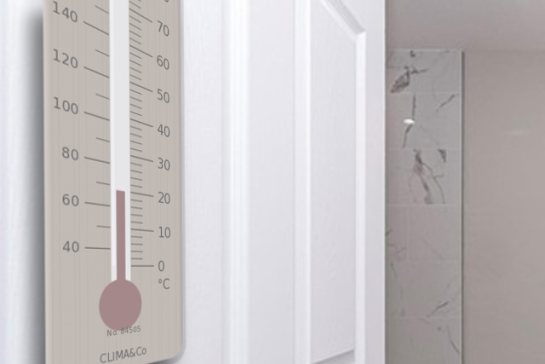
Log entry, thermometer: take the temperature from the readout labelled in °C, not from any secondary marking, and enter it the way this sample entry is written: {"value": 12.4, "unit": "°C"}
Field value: {"value": 20, "unit": "°C"}
